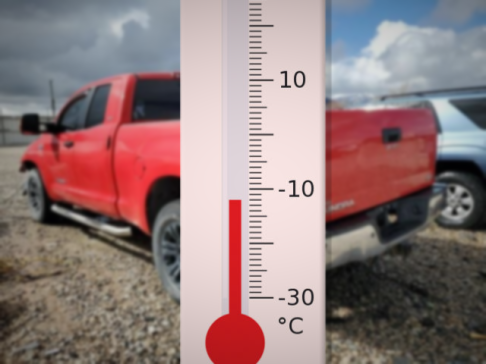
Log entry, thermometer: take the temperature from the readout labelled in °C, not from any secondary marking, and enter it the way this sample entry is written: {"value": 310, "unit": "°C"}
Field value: {"value": -12, "unit": "°C"}
